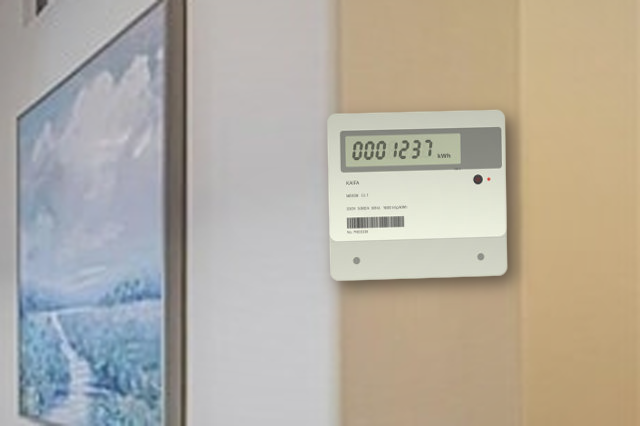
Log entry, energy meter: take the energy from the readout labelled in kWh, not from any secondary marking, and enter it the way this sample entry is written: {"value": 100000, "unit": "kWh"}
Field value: {"value": 1237, "unit": "kWh"}
